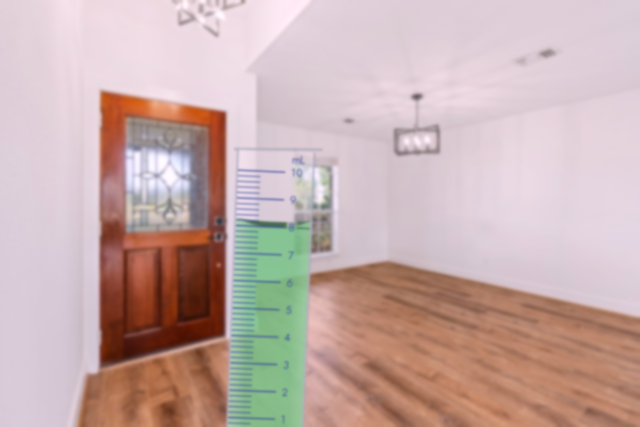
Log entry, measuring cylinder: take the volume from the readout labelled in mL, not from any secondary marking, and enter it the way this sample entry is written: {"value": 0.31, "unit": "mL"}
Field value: {"value": 8, "unit": "mL"}
